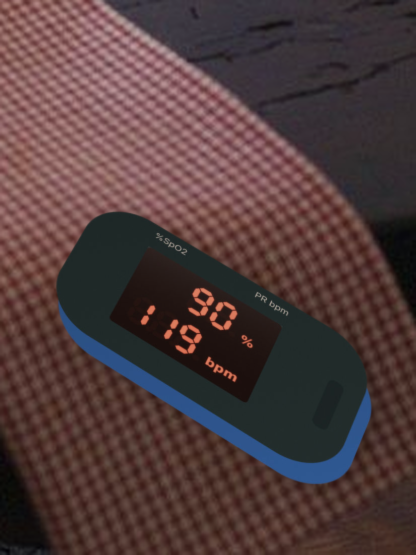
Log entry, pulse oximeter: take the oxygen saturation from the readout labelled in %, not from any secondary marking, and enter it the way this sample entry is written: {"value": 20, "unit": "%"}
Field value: {"value": 90, "unit": "%"}
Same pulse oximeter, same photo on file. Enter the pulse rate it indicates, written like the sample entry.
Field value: {"value": 119, "unit": "bpm"}
